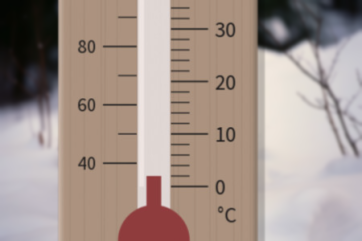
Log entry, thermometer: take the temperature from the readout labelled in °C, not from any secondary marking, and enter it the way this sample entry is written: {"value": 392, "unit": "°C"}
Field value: {"value": 2, "unit": "°C"}
